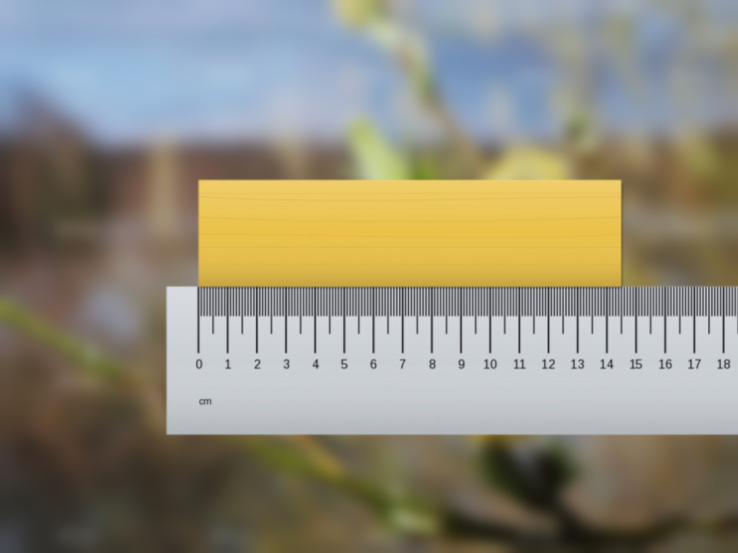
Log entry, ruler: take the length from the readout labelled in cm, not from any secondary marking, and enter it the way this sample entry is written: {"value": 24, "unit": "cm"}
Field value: {"value": 14.5, "unit": "cm"}
